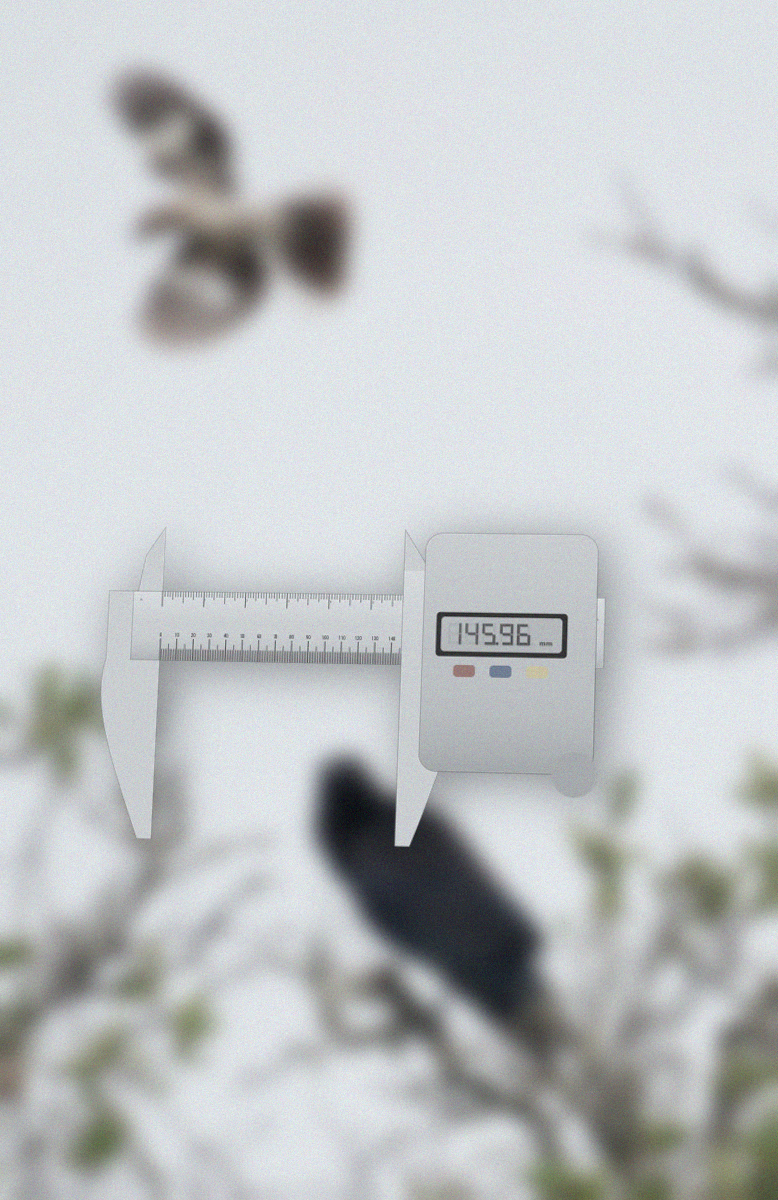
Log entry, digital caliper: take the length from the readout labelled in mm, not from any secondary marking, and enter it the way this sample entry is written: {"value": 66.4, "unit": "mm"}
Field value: {"value": 145.96, "unit": "mm"}
